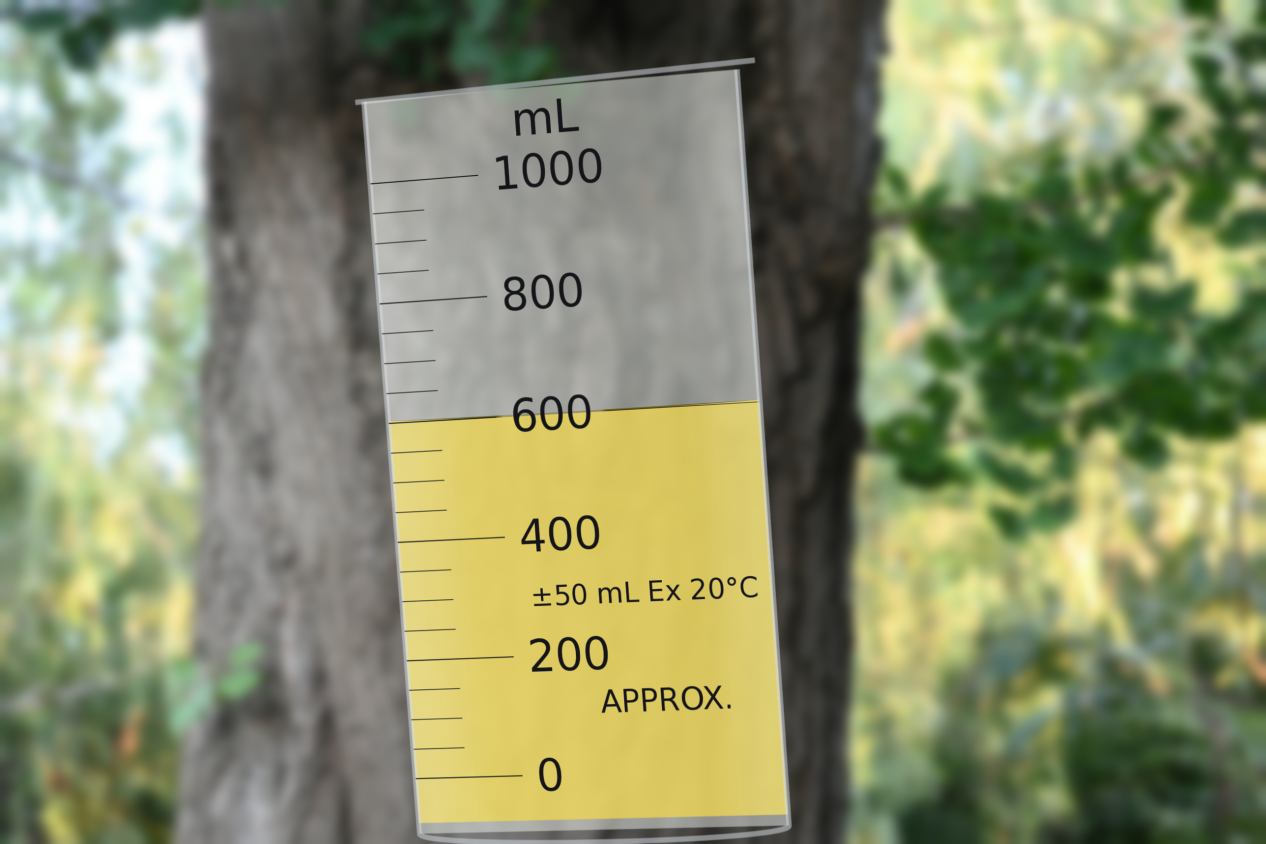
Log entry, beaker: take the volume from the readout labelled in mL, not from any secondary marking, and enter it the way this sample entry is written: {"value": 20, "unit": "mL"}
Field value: {"value": 600, "unit": "mL"}
